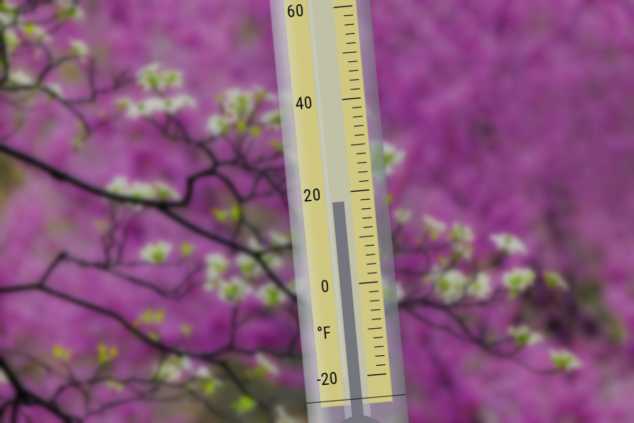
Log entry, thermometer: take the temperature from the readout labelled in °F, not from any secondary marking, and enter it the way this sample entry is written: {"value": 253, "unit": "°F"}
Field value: {"value": 18, "unit": "°F"}
